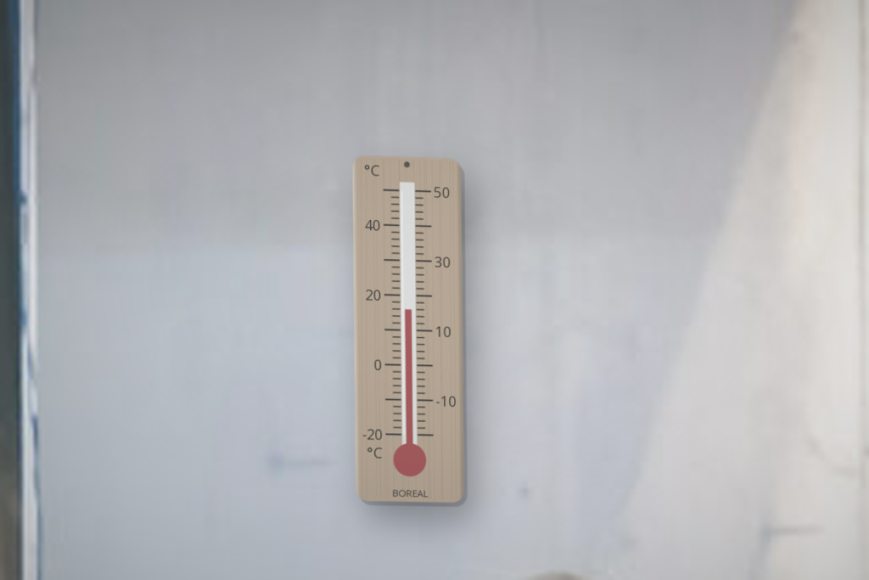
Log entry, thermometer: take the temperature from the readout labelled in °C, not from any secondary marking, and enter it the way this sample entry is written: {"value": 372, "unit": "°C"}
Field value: {"value": 16, "unit": "°C"}
